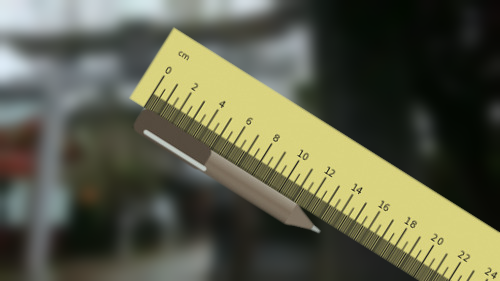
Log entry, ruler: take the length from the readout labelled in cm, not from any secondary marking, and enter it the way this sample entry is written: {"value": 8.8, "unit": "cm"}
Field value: {"value": 13.5, "unit": "cm"}
